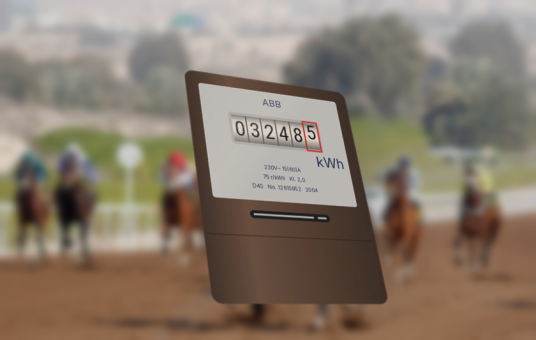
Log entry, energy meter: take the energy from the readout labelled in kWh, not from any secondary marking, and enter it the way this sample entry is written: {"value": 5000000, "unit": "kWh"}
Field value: {"value": 3248.5, "unit": "kWh"}
